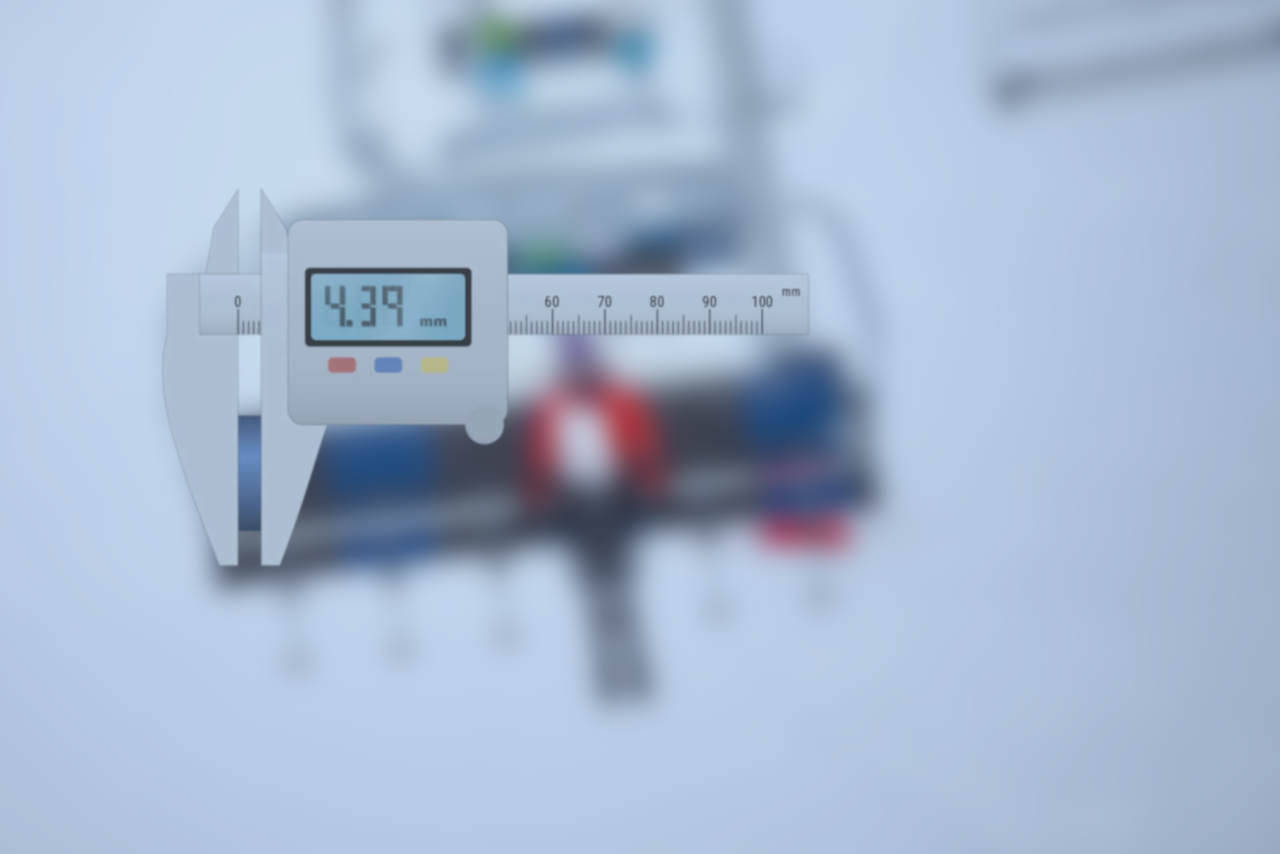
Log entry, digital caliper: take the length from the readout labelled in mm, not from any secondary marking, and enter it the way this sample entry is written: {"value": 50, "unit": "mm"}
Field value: {"value": 4.39, "unit": "mm"}
